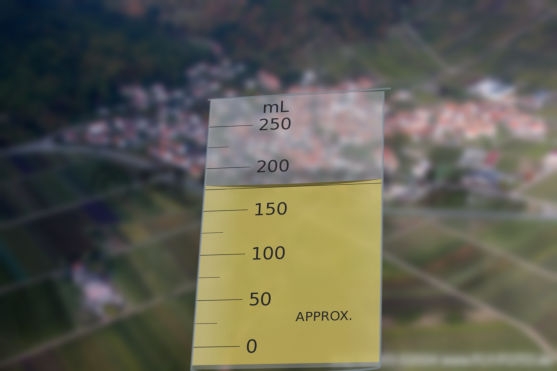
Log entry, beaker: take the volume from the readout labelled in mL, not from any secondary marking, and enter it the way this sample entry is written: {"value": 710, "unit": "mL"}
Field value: {"value": 175, "unit": "mL"}
